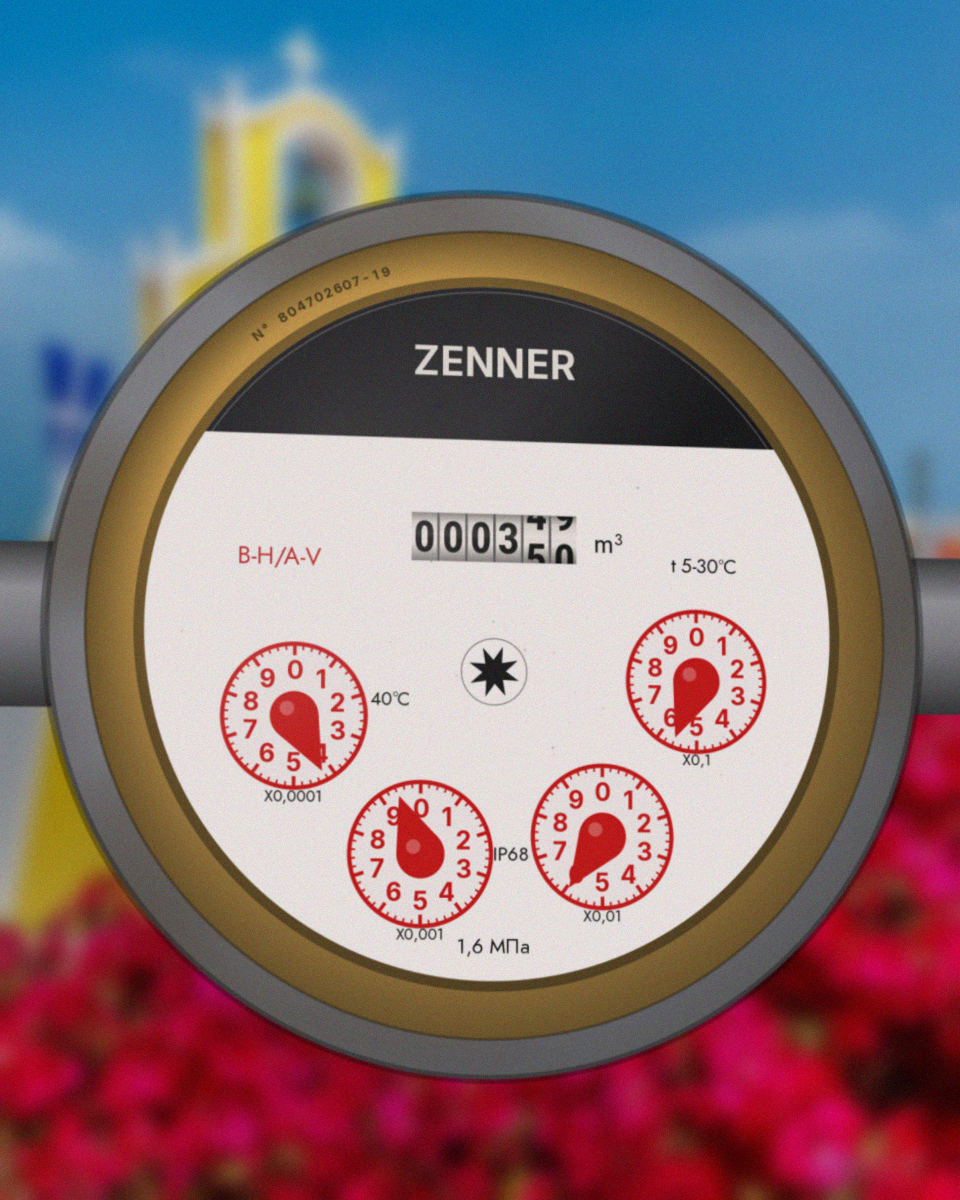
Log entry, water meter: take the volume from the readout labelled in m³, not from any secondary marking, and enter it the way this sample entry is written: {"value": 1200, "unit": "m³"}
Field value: {"value": 349.5594, "unit": "m³"}
